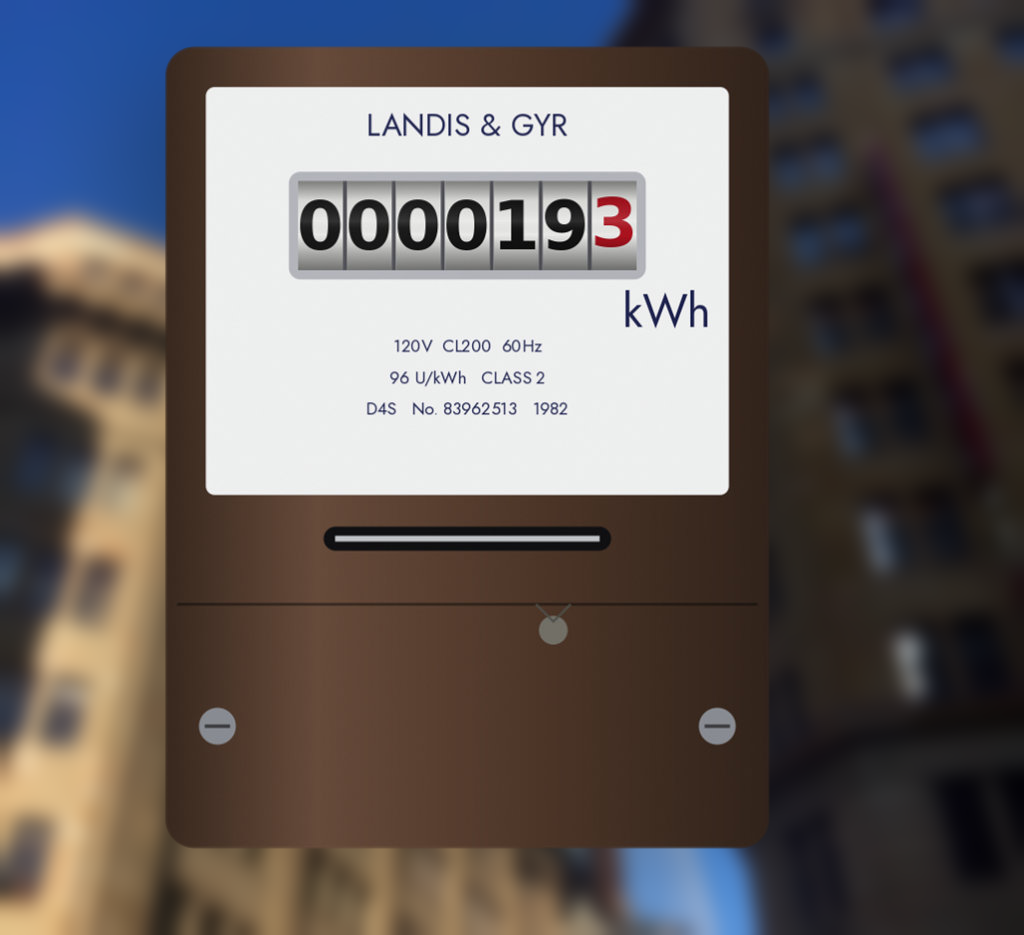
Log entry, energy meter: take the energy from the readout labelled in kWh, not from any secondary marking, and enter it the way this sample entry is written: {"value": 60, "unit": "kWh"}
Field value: {"value": 19.3, "unit": "kWh"}
